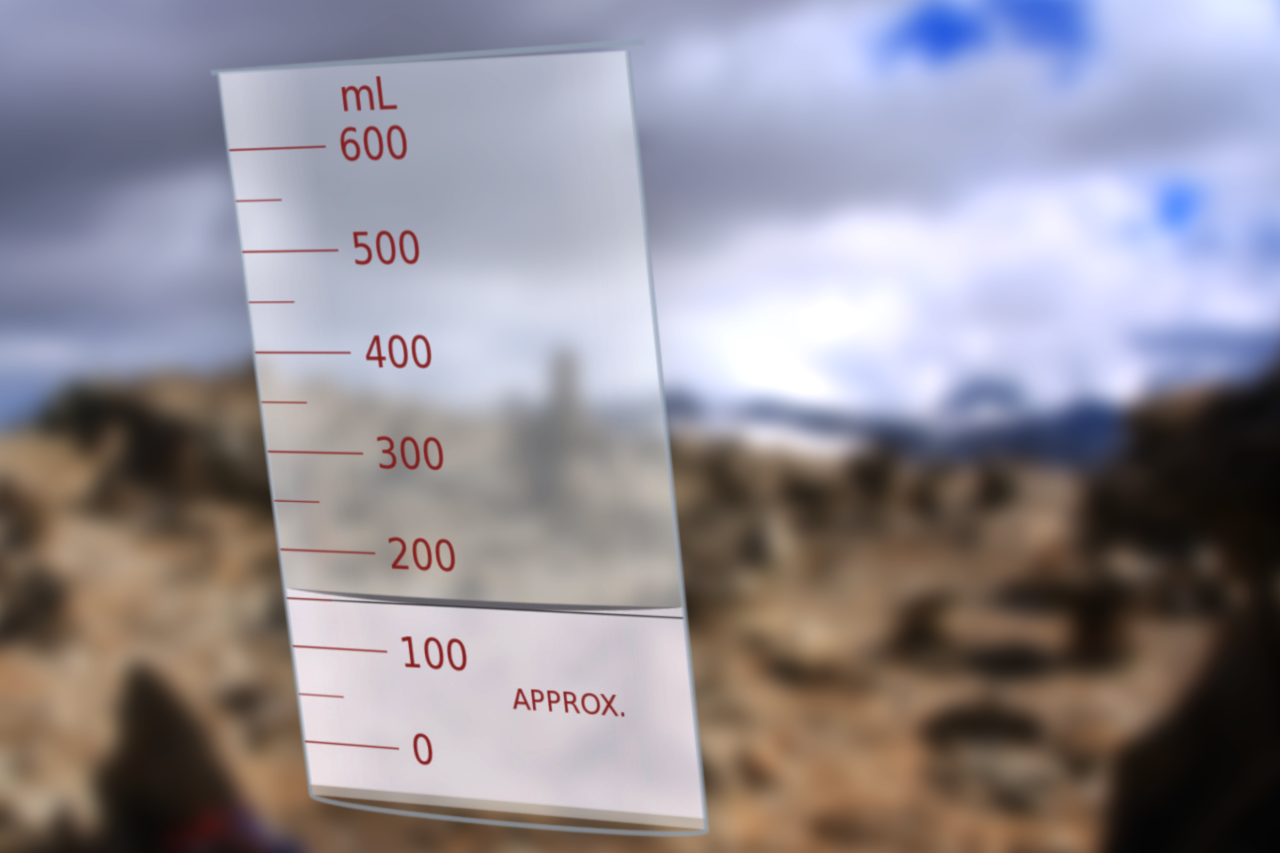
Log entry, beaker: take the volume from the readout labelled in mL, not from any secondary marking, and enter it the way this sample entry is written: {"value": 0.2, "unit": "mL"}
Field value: {"value": 150, "unit": "mL"}
